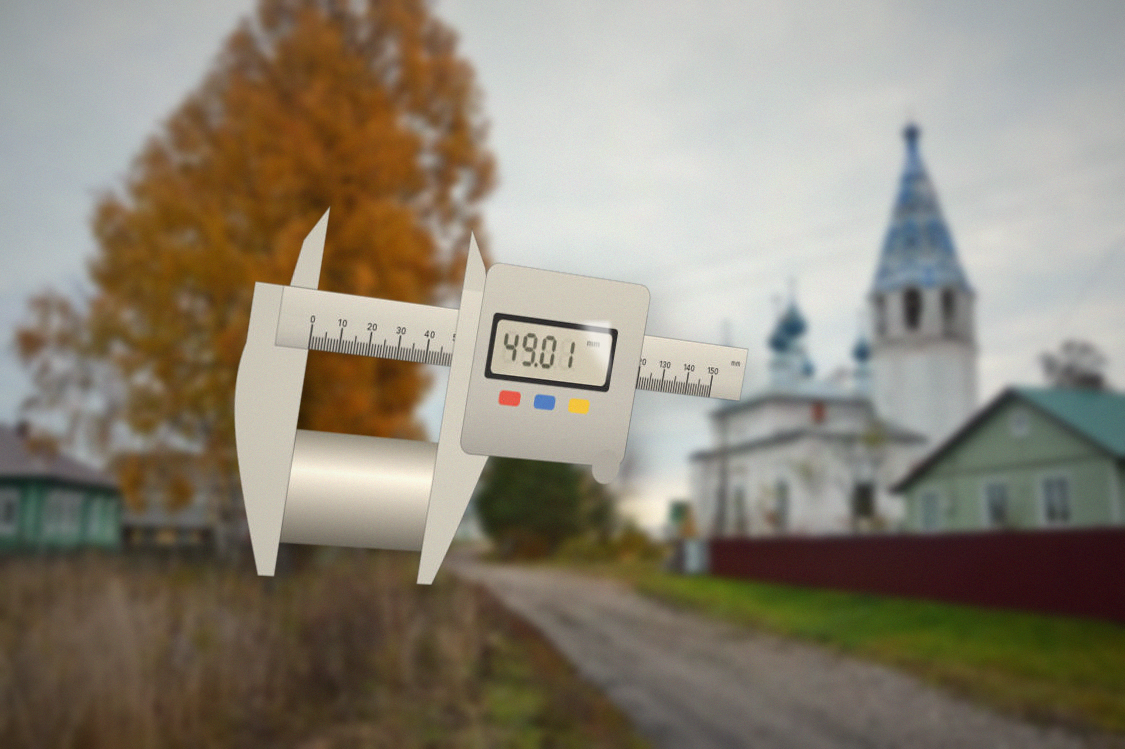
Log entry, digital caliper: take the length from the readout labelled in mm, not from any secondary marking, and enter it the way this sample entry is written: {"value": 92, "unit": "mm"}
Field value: {"value": 49.01, "unit": "mm"}
